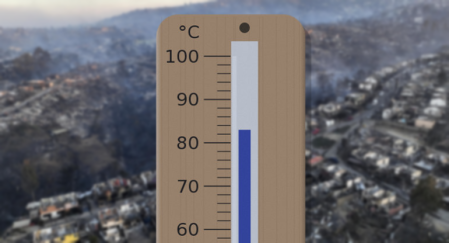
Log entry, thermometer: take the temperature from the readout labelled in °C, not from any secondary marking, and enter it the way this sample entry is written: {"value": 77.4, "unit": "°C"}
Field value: {"value": 83, "unit": "°C"}
